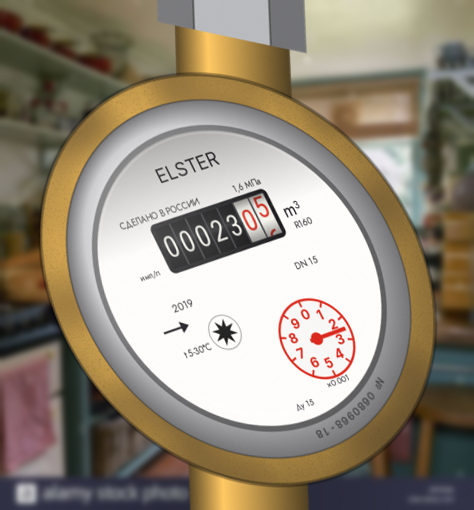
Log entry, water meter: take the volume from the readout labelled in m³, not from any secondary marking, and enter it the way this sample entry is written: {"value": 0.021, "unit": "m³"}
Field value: {"value": 23.052, "unit": "m³"}
